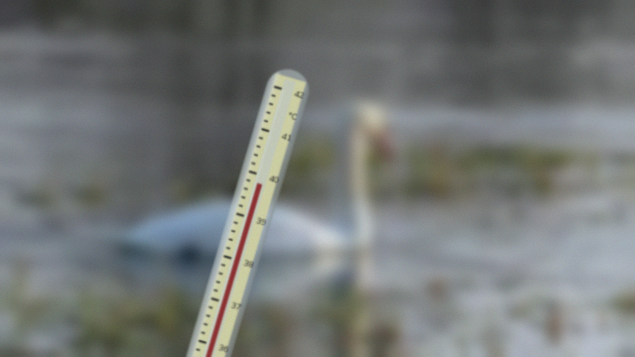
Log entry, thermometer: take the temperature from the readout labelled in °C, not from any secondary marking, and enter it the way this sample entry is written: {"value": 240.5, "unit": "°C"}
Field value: {"value": 39.8, "unit": "°C"}
